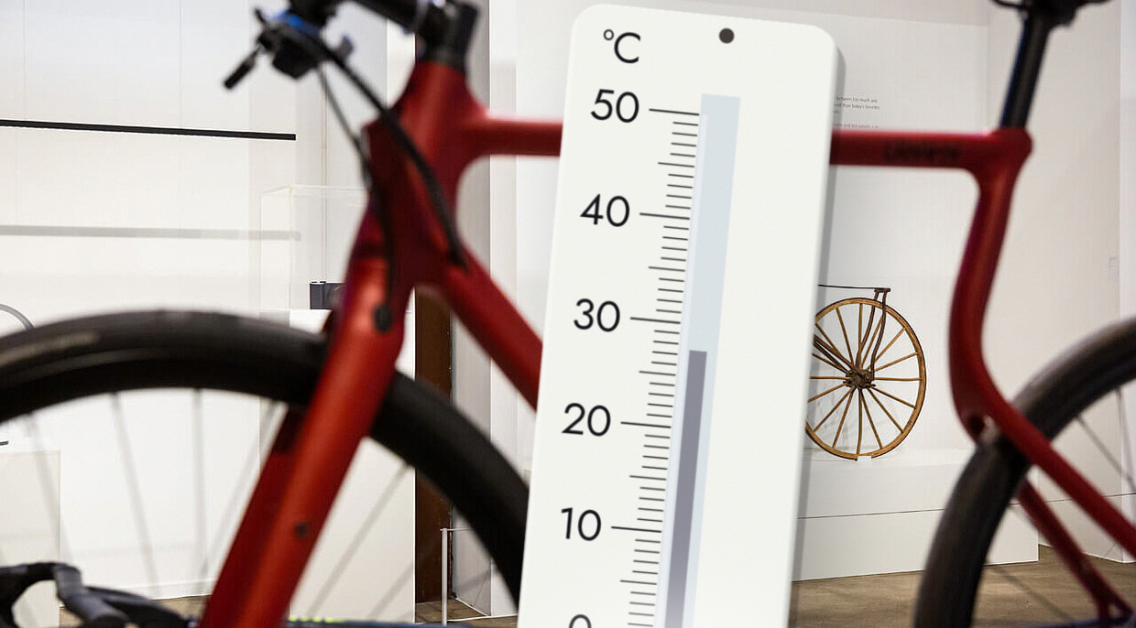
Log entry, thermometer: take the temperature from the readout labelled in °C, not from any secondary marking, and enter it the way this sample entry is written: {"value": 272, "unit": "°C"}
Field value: {"value": 27.5, "unit": "°C"}
